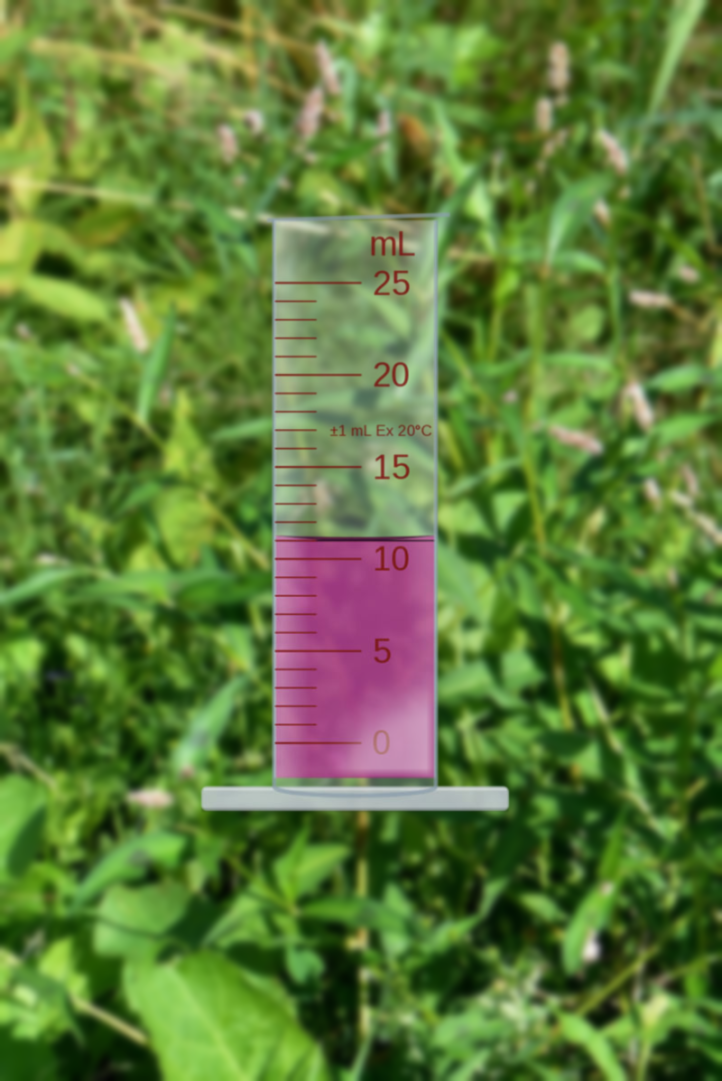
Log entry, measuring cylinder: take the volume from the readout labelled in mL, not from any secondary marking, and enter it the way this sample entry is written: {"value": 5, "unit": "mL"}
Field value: {"value": 11, "unit": "mL"}
